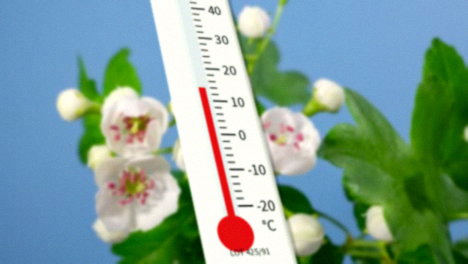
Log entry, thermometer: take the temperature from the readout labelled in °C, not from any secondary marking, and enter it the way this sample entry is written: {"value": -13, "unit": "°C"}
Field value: {"value": 14, "unit": "°C"}
